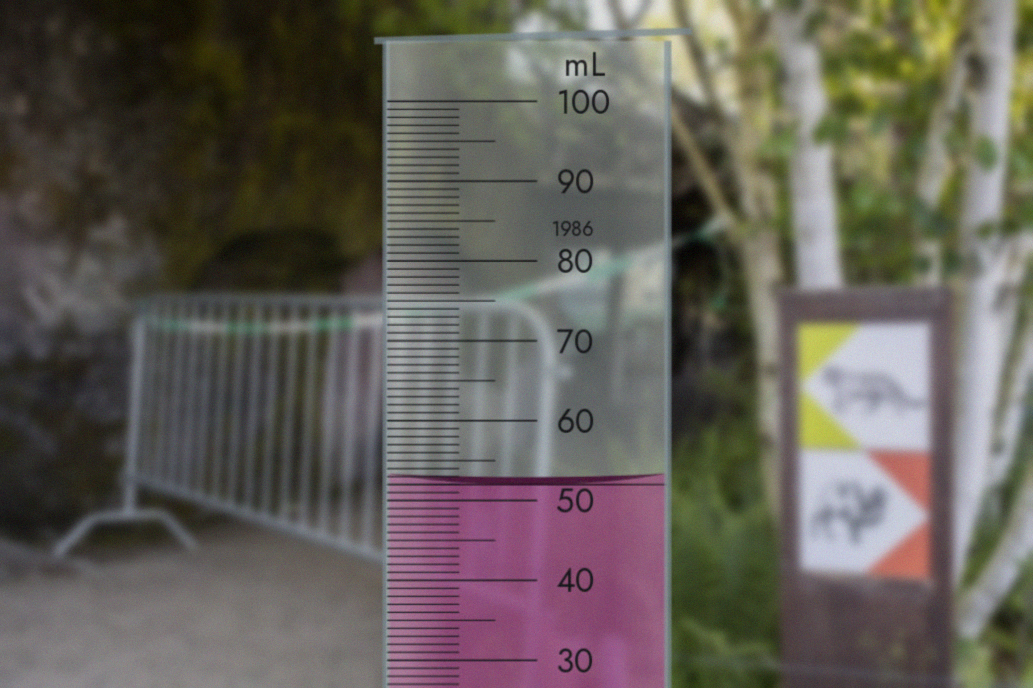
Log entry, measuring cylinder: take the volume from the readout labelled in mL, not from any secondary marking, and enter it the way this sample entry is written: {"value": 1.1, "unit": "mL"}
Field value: {"value": 52, "unit": "mL"}
